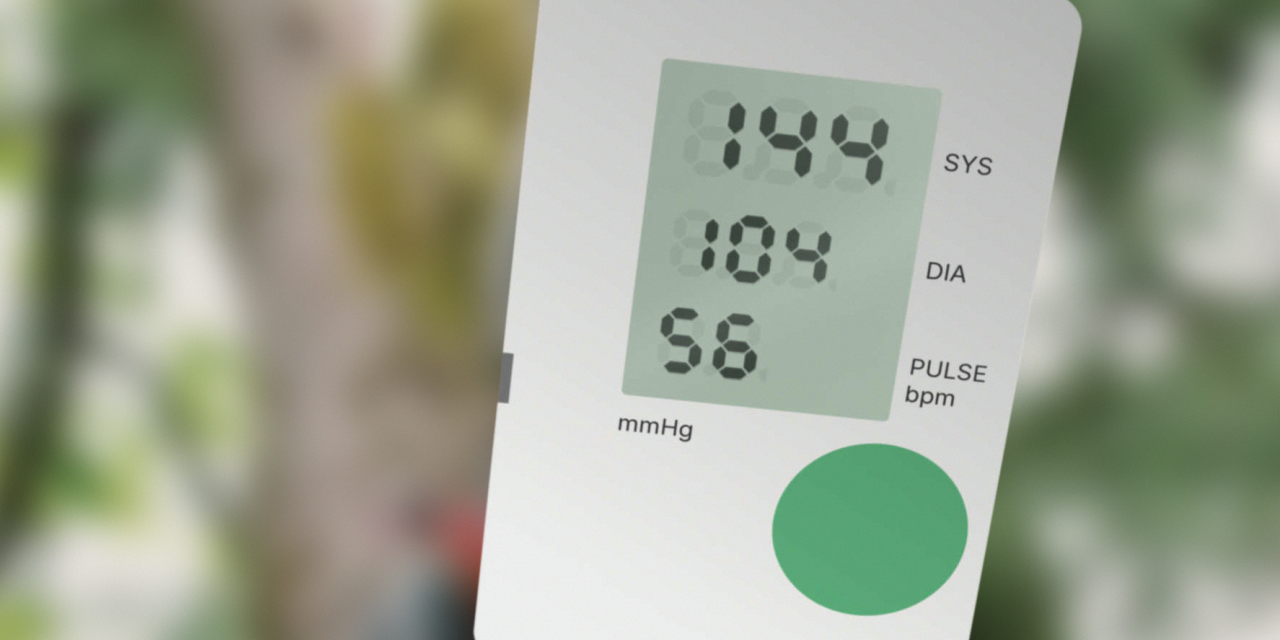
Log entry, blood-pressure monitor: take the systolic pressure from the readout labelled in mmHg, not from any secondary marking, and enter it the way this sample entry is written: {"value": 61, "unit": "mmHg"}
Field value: {"value": 144, "unit": "mmHg"}
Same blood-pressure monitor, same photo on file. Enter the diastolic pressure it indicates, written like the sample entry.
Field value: {"value": 104, "unit": "mmHg"}
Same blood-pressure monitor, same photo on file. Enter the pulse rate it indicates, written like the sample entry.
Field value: {"value": 56, "unit": "bpm"}
